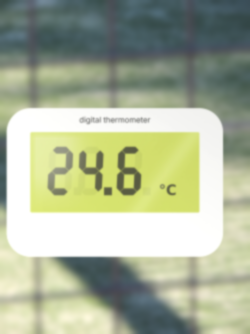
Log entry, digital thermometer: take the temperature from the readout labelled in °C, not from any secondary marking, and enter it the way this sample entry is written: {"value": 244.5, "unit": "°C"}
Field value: {"value": 24.6, "unit": "°C"}
